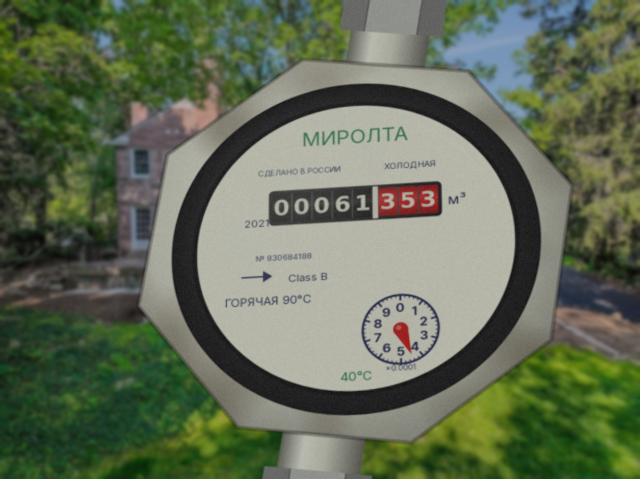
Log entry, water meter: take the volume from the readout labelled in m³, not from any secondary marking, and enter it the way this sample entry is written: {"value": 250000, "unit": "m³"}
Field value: {"value": 61.3534, "unit": "m³"}
